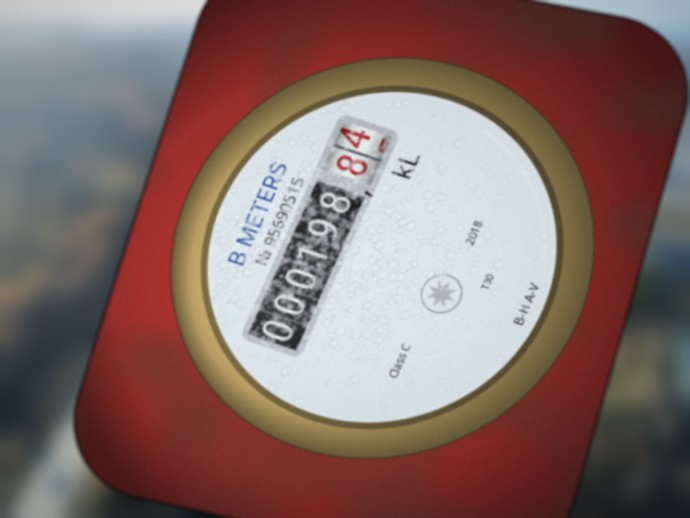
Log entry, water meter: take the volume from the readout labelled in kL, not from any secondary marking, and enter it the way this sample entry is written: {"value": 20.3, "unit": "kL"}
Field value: {"value": 198.84, "unit": "kL"}
